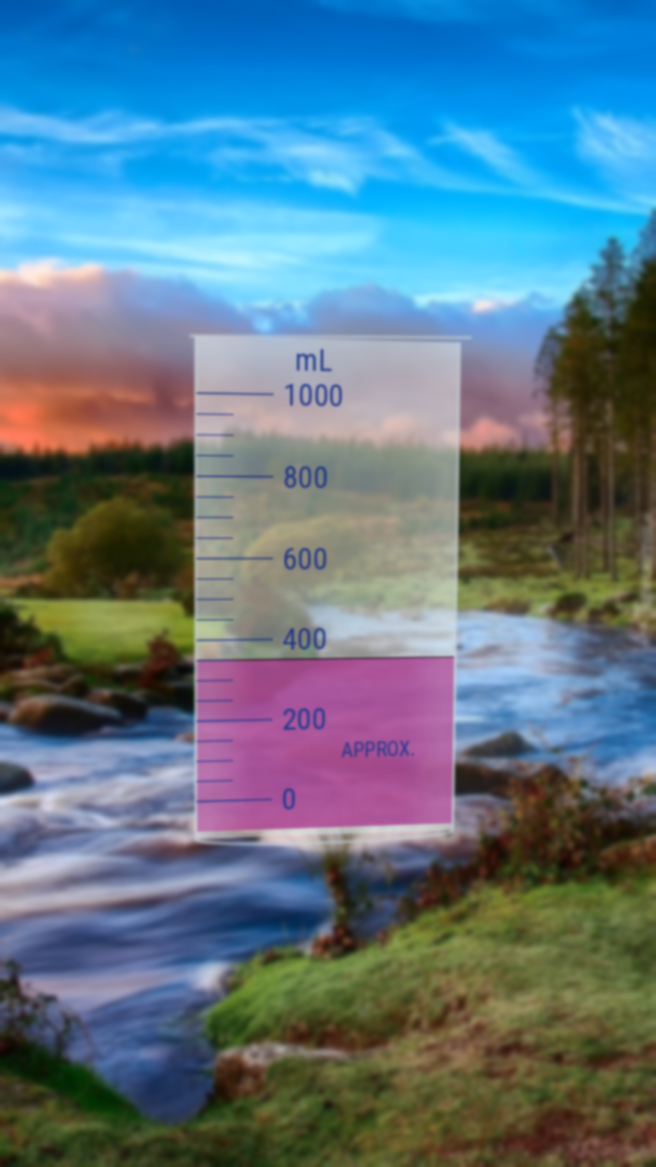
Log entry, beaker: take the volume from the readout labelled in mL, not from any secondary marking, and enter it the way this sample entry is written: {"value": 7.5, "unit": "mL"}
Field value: {"value": 350, "unit": "mL"}
